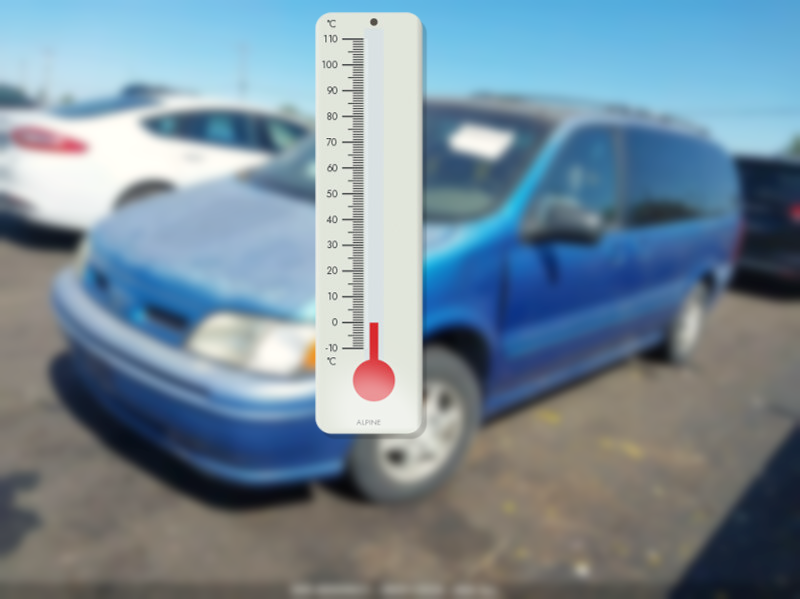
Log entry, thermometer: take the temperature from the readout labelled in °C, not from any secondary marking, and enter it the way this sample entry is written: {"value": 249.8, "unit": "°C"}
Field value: {"value": 0, "unit": "°C"}
